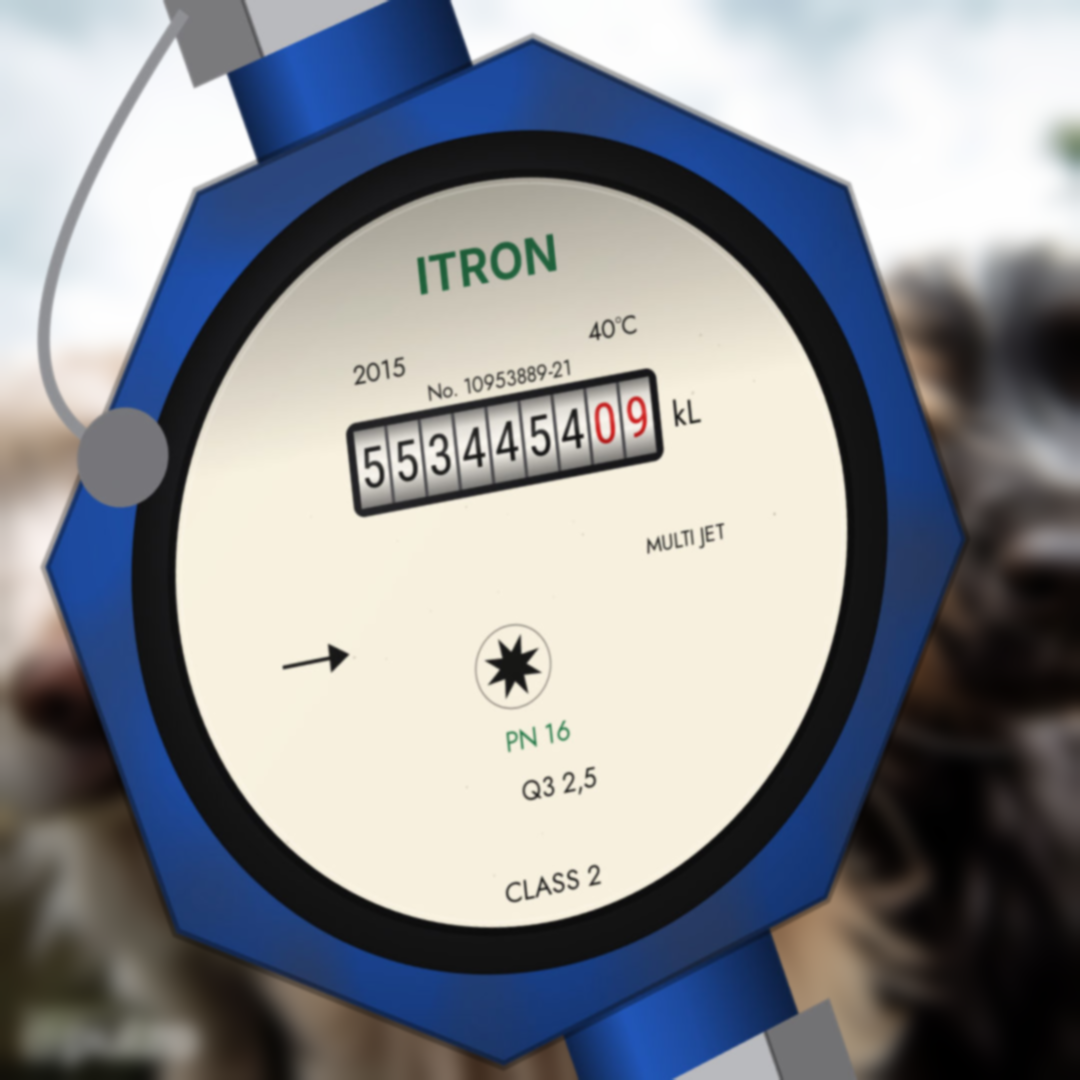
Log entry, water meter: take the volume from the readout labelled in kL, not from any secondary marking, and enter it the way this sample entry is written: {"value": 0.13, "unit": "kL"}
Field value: {"value": 5534454.09, "unit": "kL"}
